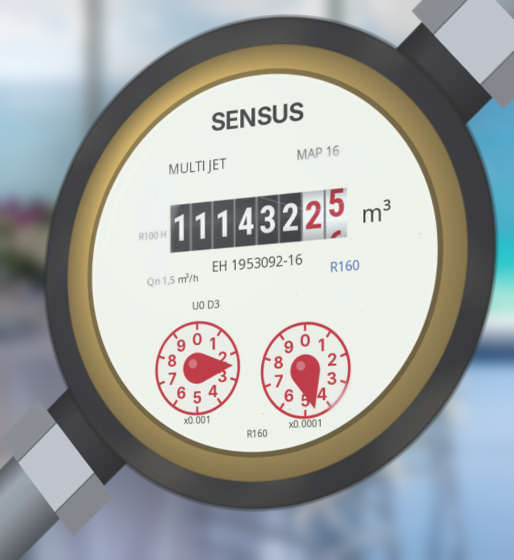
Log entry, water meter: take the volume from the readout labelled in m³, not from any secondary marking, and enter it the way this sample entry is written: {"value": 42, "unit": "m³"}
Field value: {"value": 111432.2524, "unit": "m³"}
